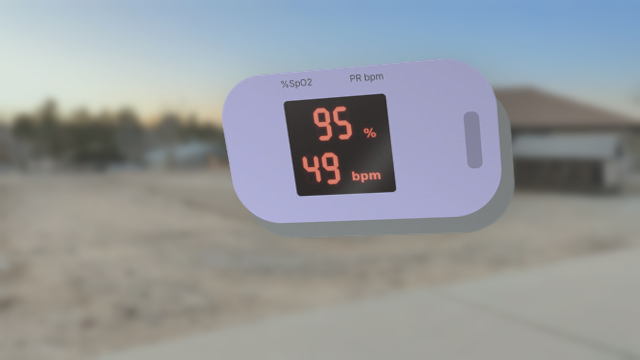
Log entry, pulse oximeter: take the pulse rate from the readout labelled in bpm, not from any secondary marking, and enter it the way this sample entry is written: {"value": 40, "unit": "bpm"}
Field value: {"value": 49, "unit": "bpm"}
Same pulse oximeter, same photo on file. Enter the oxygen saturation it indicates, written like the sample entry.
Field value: {"value": 95, "unit": "%"}
